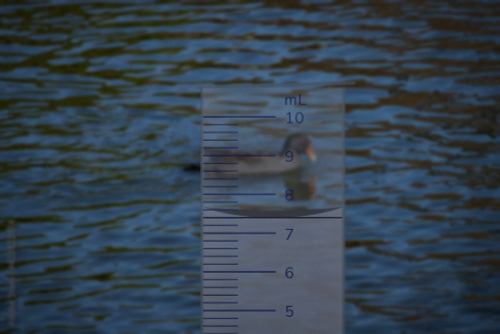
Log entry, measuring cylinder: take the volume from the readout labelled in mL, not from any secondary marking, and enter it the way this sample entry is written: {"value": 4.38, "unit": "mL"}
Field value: {"value": 7.4, "unit": "mL"}
